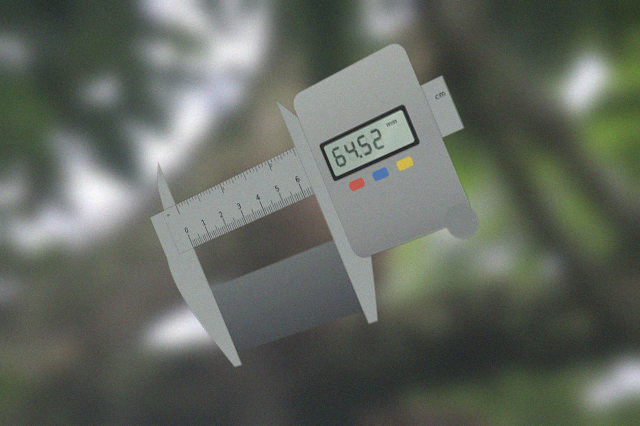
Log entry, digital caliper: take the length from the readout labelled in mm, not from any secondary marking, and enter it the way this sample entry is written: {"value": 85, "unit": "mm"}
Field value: {"value": 64.52, "unit": "mm"}
